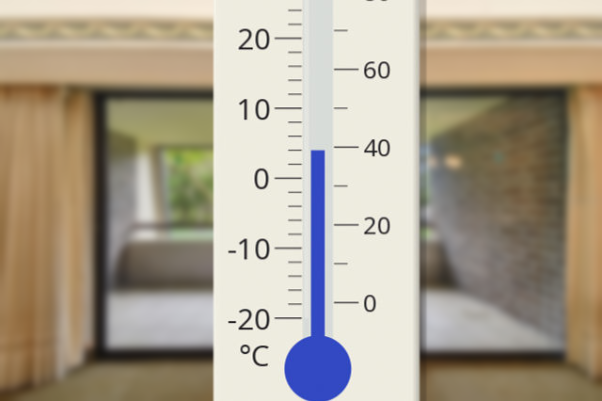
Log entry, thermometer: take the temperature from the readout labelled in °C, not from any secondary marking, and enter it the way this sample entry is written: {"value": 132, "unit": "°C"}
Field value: {"value": 4, "unit": "°C"}
